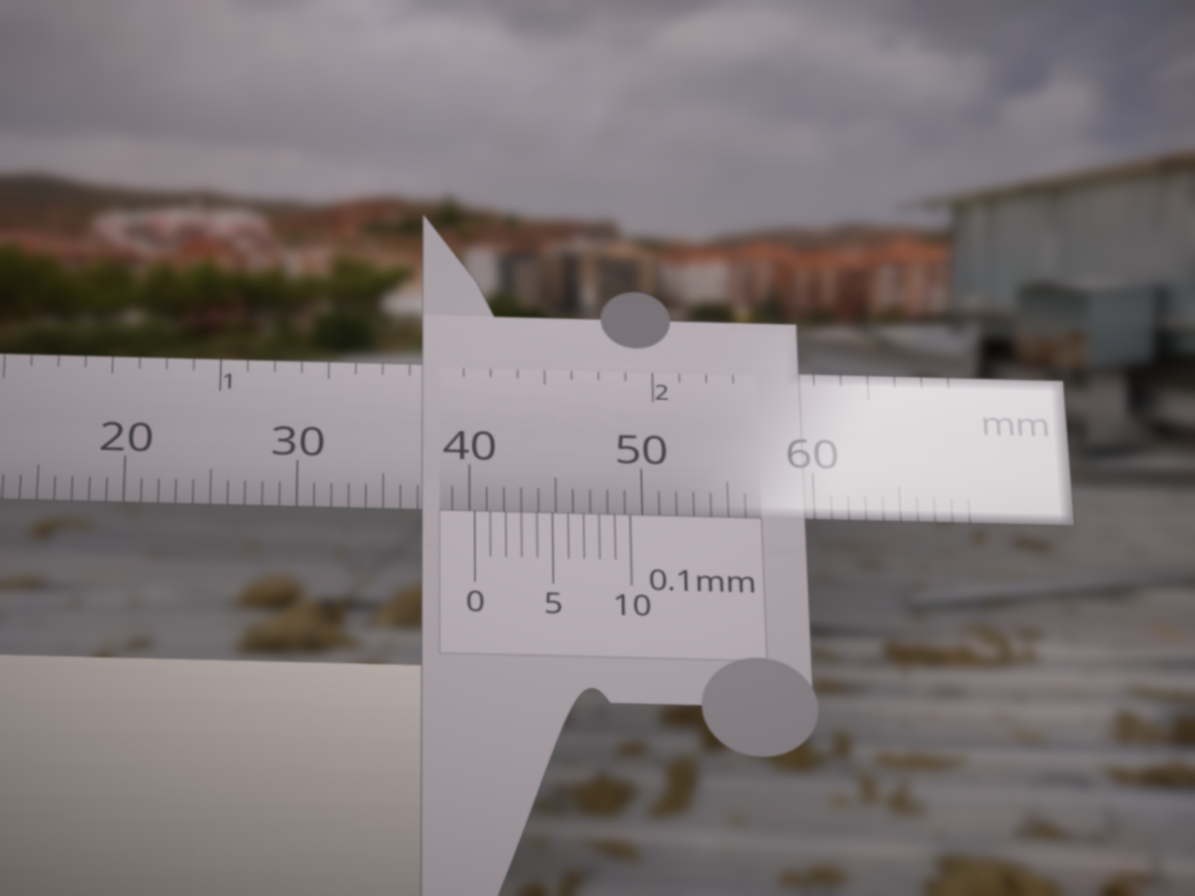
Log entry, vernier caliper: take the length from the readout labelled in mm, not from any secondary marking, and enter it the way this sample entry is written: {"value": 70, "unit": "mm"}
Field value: {"value": 40.3, "unit": "mm"}
